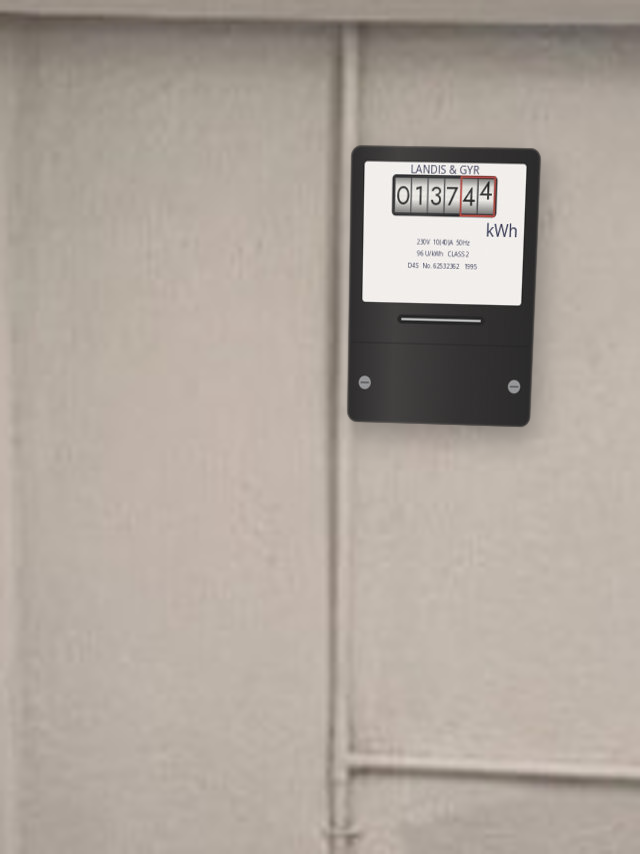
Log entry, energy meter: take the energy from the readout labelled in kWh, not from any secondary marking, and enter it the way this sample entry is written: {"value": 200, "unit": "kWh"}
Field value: {"value": 137.44, "unit": "kWh"}
